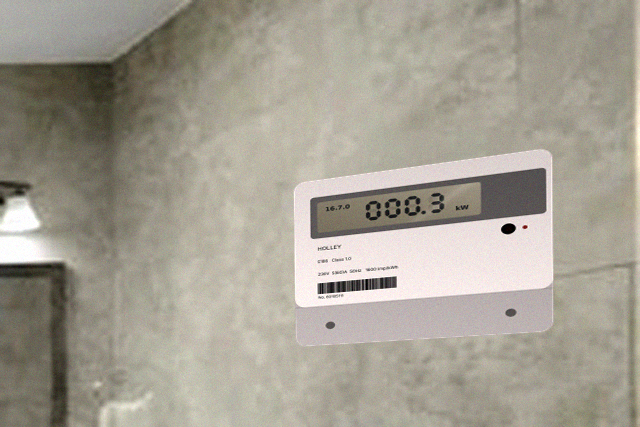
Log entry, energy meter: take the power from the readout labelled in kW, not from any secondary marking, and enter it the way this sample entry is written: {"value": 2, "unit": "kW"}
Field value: {"value": 0.3, "unit": "kW"}
